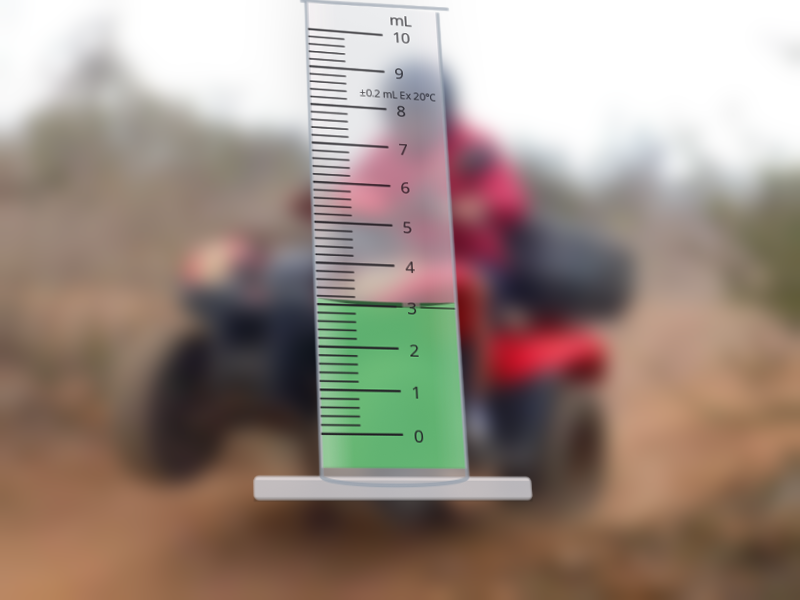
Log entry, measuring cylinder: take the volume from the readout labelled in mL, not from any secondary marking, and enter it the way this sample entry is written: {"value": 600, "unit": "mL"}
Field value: {"value": 3, "unit": "mL"}
